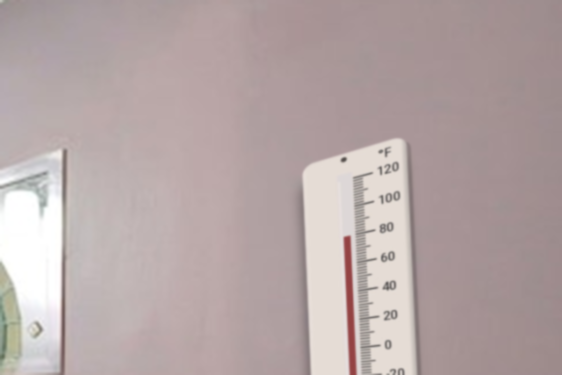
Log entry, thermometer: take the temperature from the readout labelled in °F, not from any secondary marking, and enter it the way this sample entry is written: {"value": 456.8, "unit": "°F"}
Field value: {"value": 80, "unit": "°F"}
